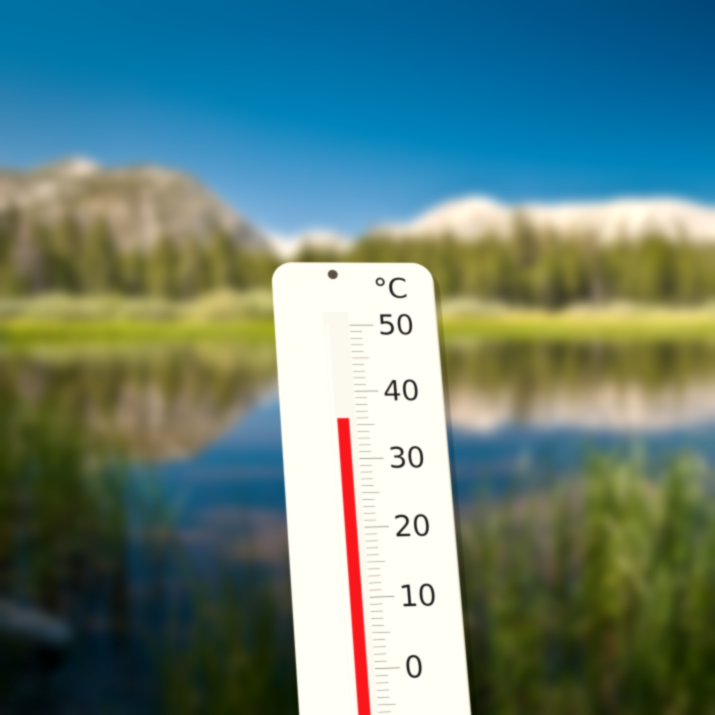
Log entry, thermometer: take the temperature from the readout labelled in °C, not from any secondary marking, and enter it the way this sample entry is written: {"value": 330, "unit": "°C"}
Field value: {"value": 36, "unit": "°C"}
